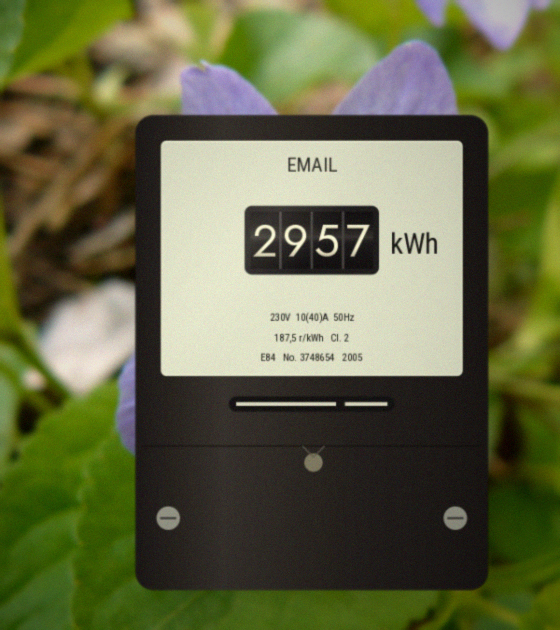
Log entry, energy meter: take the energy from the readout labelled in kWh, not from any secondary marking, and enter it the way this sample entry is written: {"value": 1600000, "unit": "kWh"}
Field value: {"value": 2957, "unit": "kWh"}
